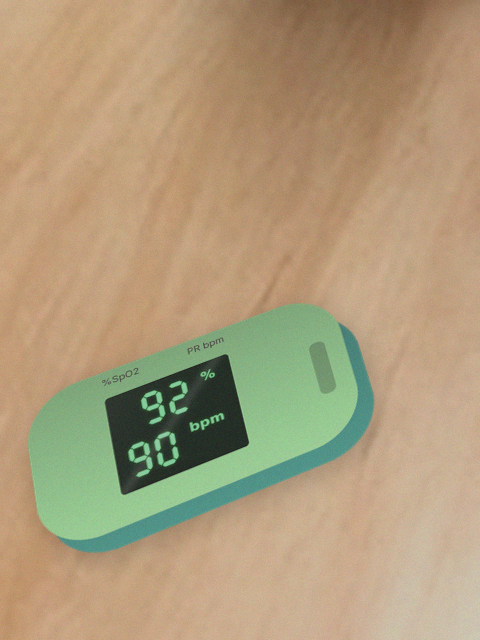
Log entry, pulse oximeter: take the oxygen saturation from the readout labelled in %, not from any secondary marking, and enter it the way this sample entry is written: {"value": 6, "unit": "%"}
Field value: {"value": 92, "unit": "%"}
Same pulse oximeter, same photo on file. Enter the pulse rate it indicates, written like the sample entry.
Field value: {"value": 90, "unit": "bpm"}
